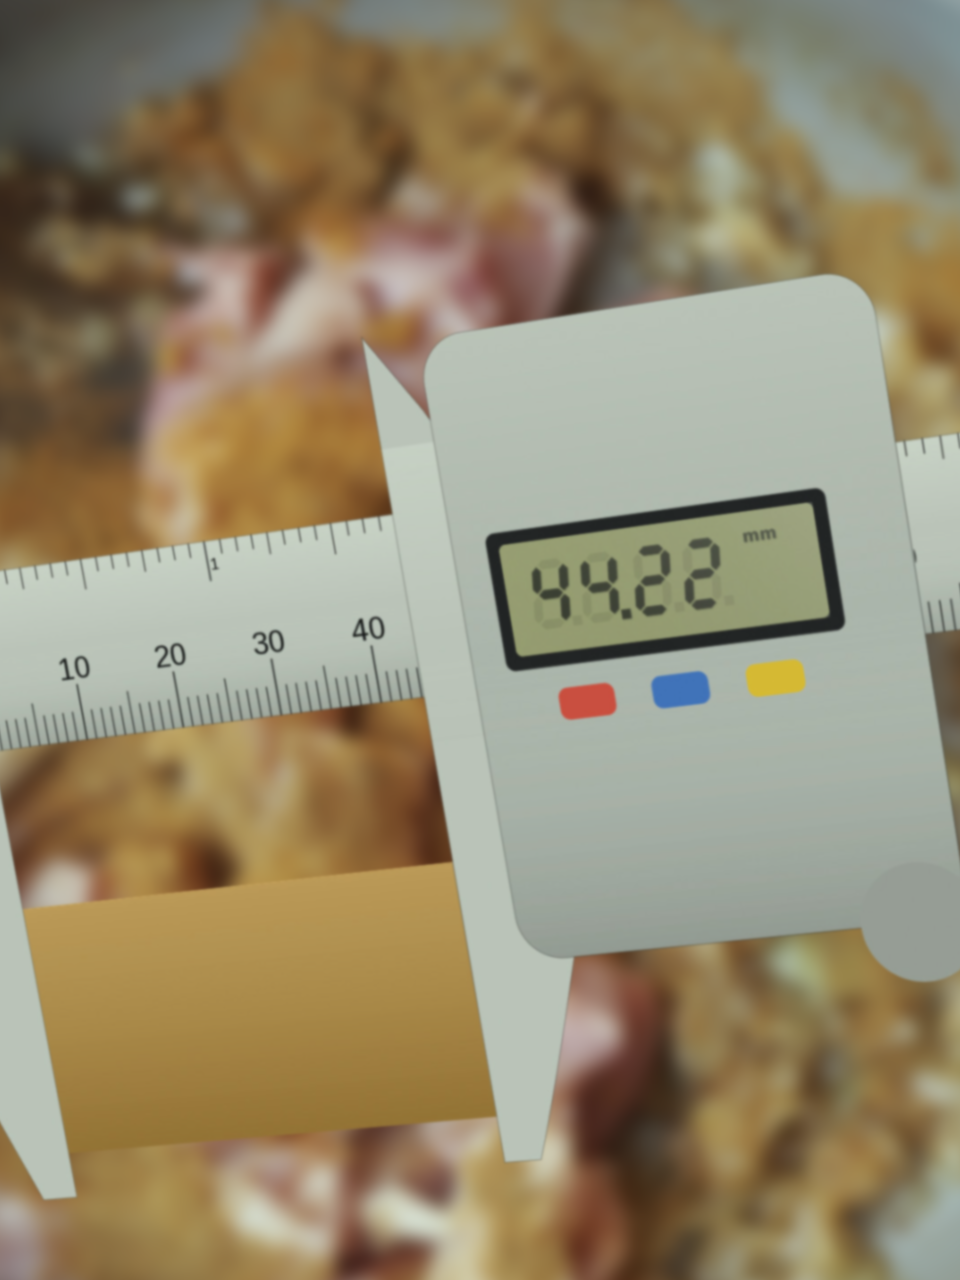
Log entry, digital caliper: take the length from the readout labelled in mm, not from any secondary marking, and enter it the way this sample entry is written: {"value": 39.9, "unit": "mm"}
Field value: {"value": 44.22, "unit": "mm"}
